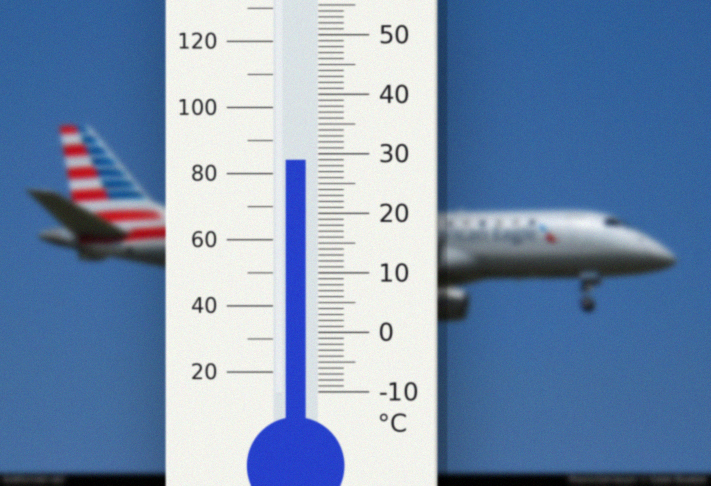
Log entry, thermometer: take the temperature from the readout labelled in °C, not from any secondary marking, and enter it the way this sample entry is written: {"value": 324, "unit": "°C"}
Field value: {"value": 29, "unit": "°C"}
